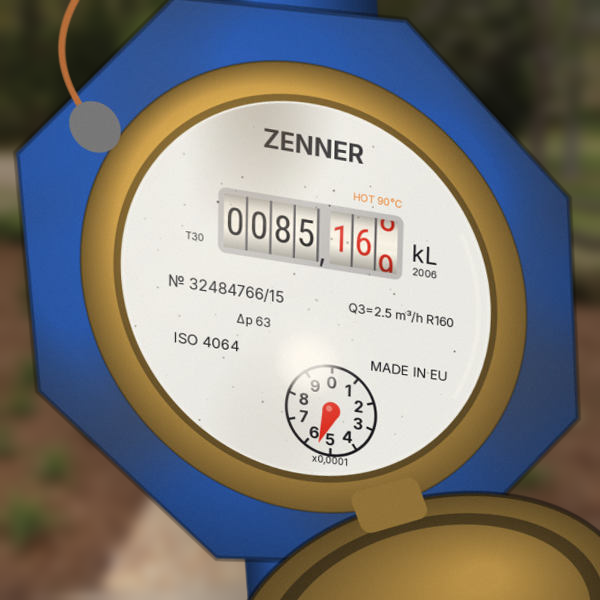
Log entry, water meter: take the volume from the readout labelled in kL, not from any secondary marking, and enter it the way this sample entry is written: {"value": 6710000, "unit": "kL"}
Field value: {"value": 85.1685, "unit": "kL"}
